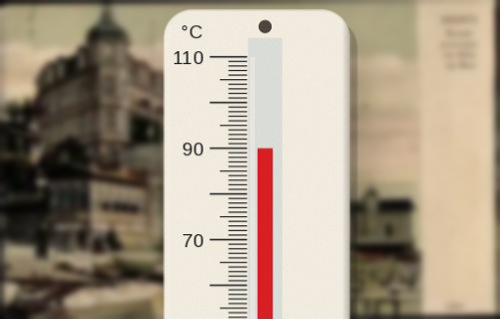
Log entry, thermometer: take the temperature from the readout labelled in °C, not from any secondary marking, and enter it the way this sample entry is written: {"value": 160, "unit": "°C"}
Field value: {"value": 90, "unit": "°C"}
